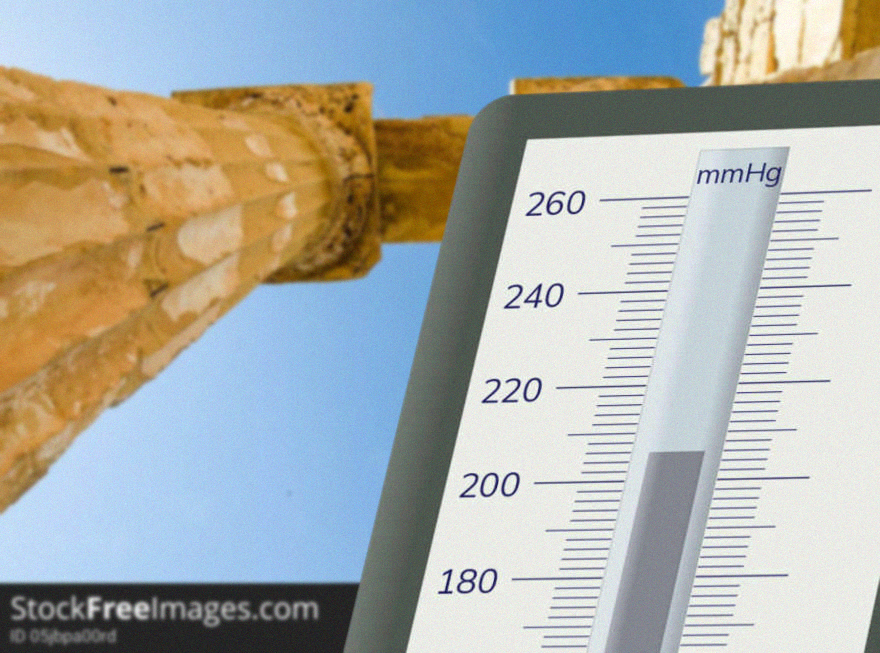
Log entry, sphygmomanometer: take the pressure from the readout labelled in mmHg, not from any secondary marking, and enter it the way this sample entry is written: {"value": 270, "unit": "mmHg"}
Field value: {"value": 206, "unit": "mmHg"}
